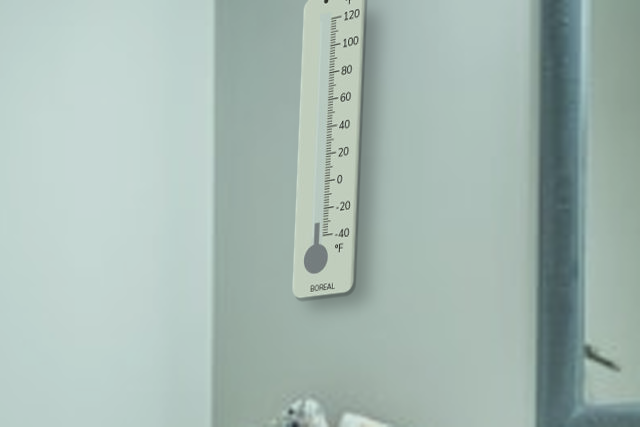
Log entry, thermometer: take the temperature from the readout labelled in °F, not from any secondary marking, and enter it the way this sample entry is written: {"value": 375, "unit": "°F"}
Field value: {"value": -30, "unit": "°F"}
